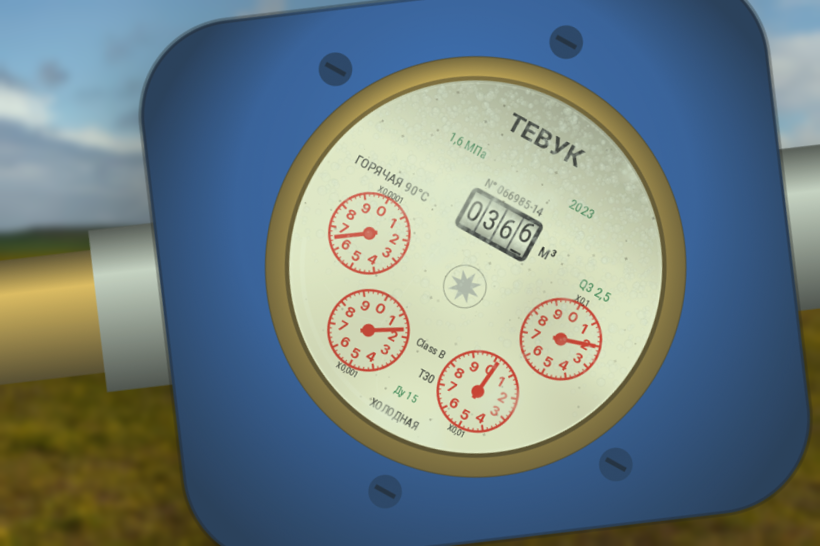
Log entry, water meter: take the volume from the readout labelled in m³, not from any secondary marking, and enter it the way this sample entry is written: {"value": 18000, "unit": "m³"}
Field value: {"value": 366.2016, "unit": "m³"}
